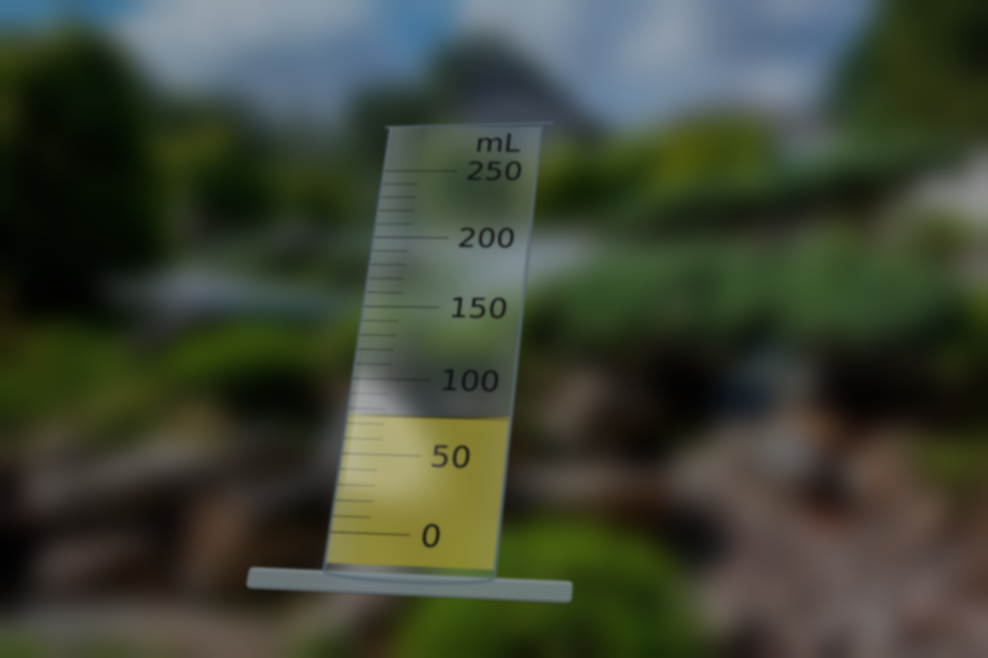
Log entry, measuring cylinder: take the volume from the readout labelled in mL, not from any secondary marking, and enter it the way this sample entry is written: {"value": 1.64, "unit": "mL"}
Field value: {"value": 75, "unit": "mL"}
